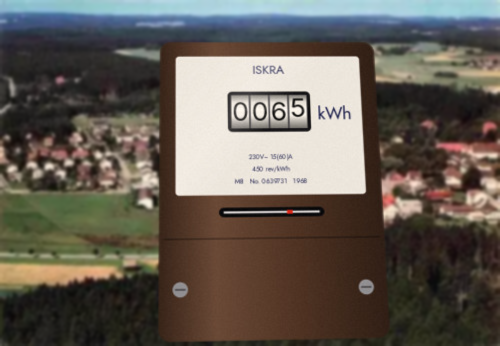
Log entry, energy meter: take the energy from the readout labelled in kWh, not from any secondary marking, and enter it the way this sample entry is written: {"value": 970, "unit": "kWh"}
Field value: {"value": 65, "unit": "kWh"}
